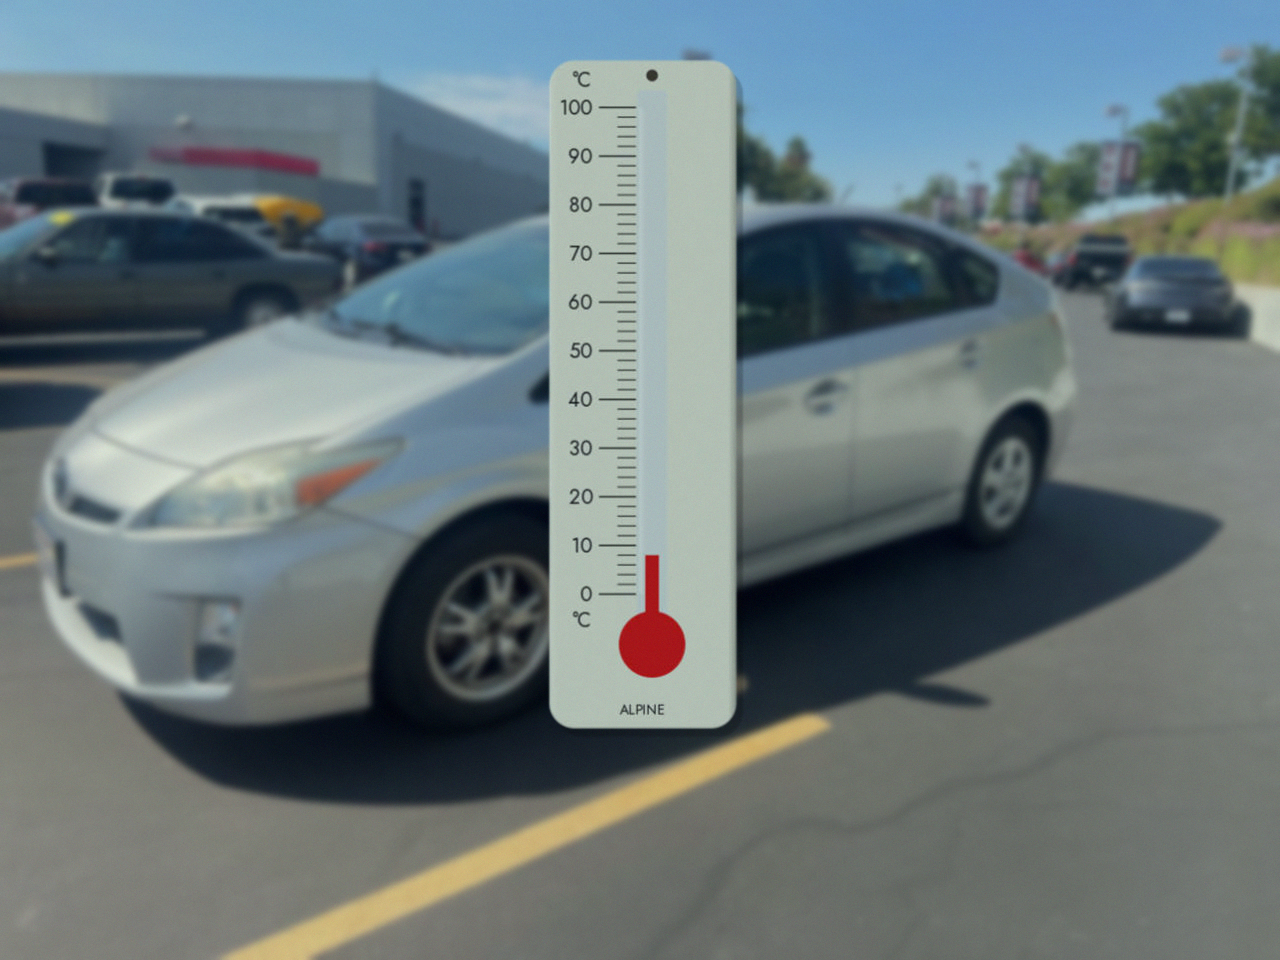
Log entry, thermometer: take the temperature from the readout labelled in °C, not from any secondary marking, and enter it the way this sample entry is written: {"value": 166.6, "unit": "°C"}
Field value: {"value": 8, "unit": "°C"}
